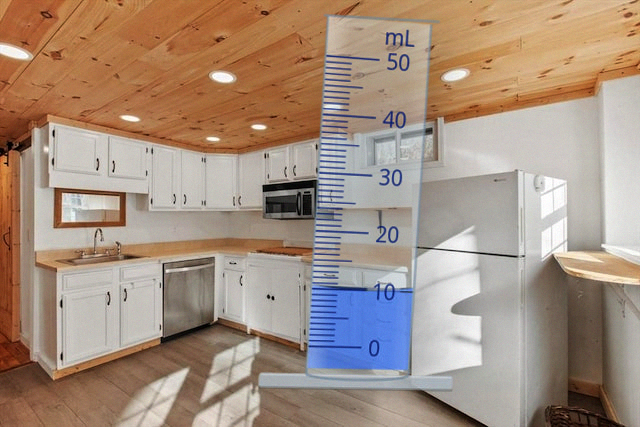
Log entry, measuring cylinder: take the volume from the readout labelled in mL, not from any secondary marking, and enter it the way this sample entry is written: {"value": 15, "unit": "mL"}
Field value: {"value": 10, "unit": "mL"}
